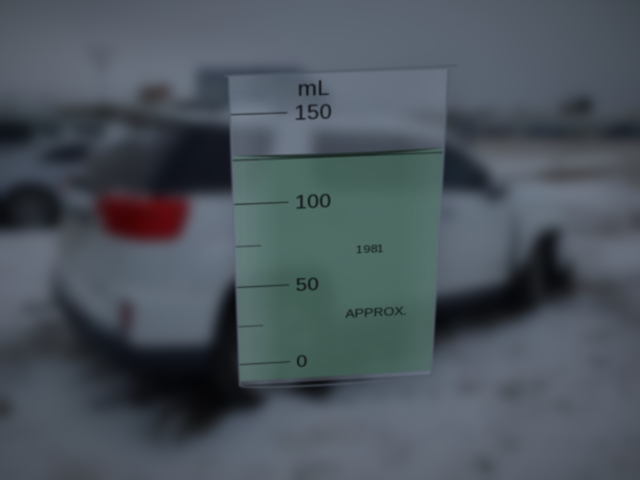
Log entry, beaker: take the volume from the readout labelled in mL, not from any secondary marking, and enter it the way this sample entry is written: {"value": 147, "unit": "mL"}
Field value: {"value": 125, "unit": "mL"}
